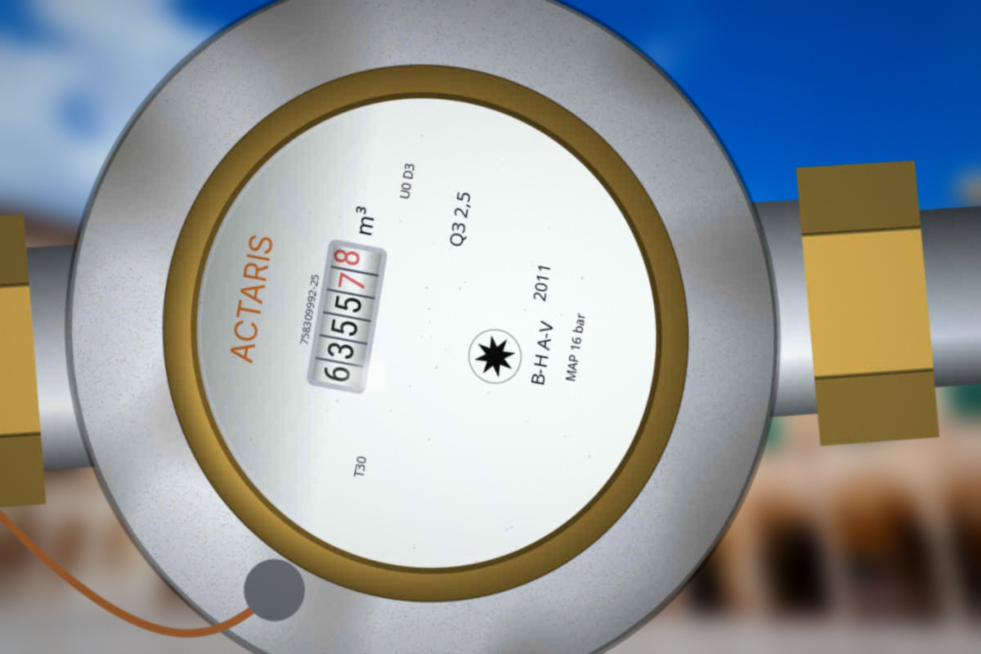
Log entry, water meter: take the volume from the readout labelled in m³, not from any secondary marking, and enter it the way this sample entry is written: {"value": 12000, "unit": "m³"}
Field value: {"value": 6355.78, "unit": "m³"}
